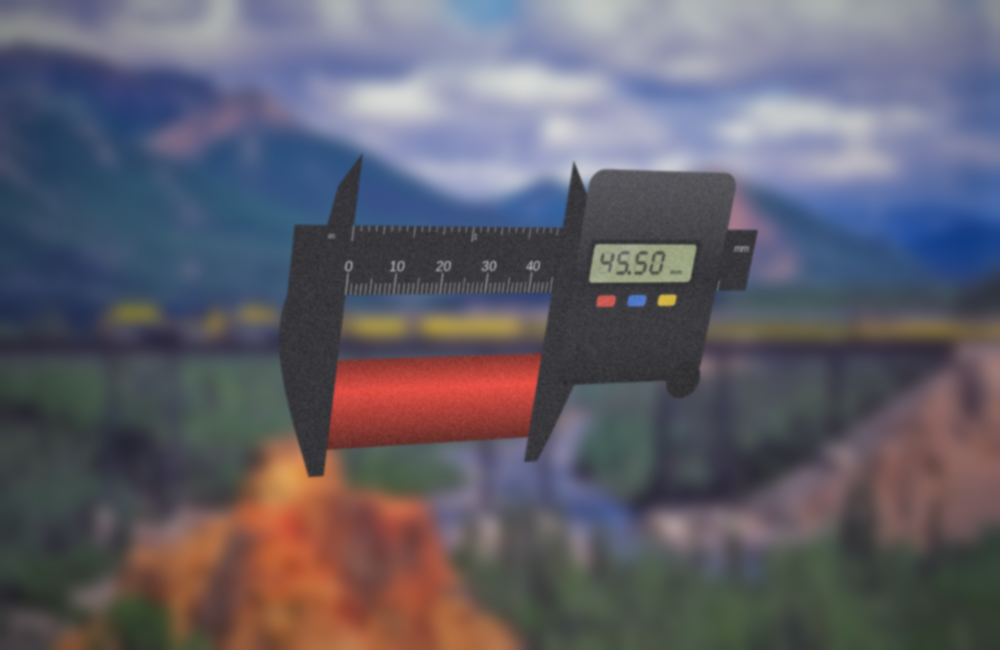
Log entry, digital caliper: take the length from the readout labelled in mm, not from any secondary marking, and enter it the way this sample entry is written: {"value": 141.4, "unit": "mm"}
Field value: {"value": 45.50, "unit": "mm"}
